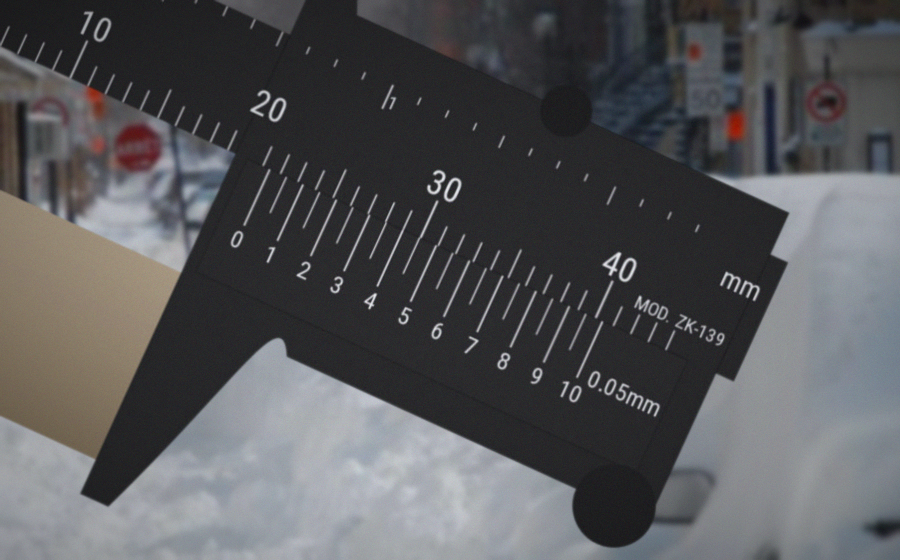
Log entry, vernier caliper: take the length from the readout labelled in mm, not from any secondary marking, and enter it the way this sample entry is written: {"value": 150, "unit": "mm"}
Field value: {"value": 21.4, "unit": "mm"}
